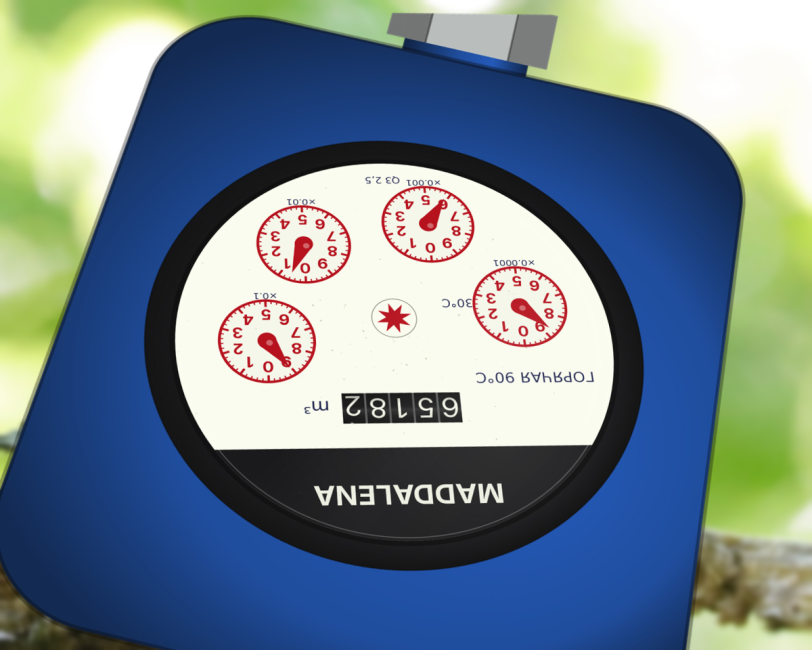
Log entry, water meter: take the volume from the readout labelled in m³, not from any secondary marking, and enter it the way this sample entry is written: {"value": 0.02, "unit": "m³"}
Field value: {"value": 65181.9058, "unit": "m³"}
